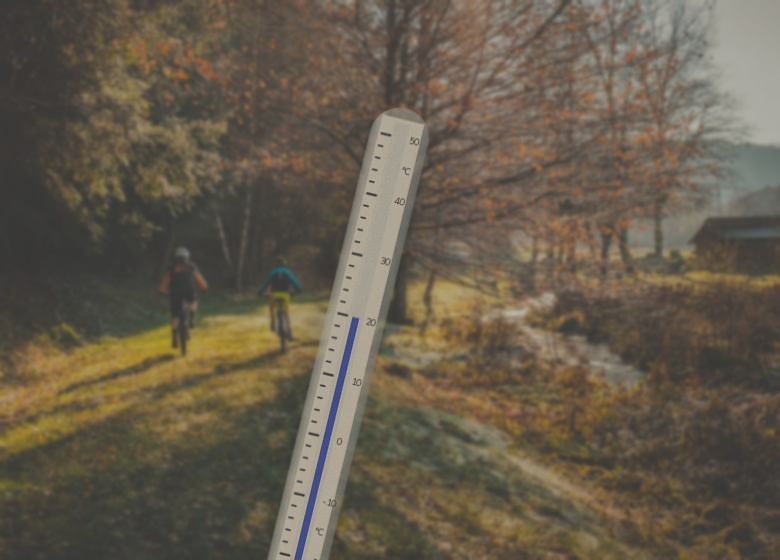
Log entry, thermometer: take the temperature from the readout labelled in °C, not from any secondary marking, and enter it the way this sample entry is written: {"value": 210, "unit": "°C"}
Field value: {"value": 20, "unit": "°C"}
